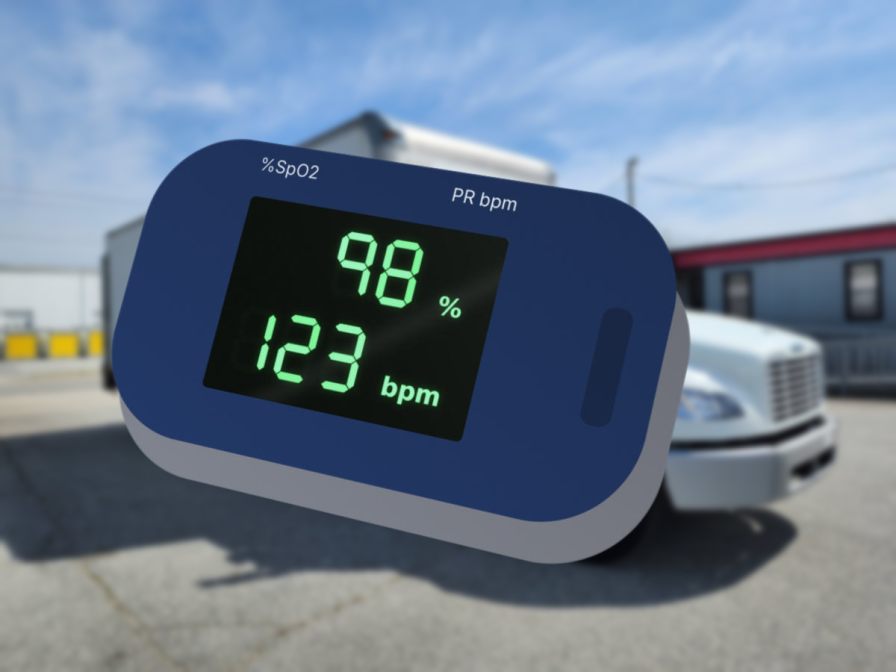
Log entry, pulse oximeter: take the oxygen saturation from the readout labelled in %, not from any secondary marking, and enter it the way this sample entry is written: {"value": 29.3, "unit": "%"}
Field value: {"value": 98, "unit": "%"}
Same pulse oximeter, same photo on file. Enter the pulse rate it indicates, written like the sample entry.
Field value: {"value": 123, "unit": "bpm"}
